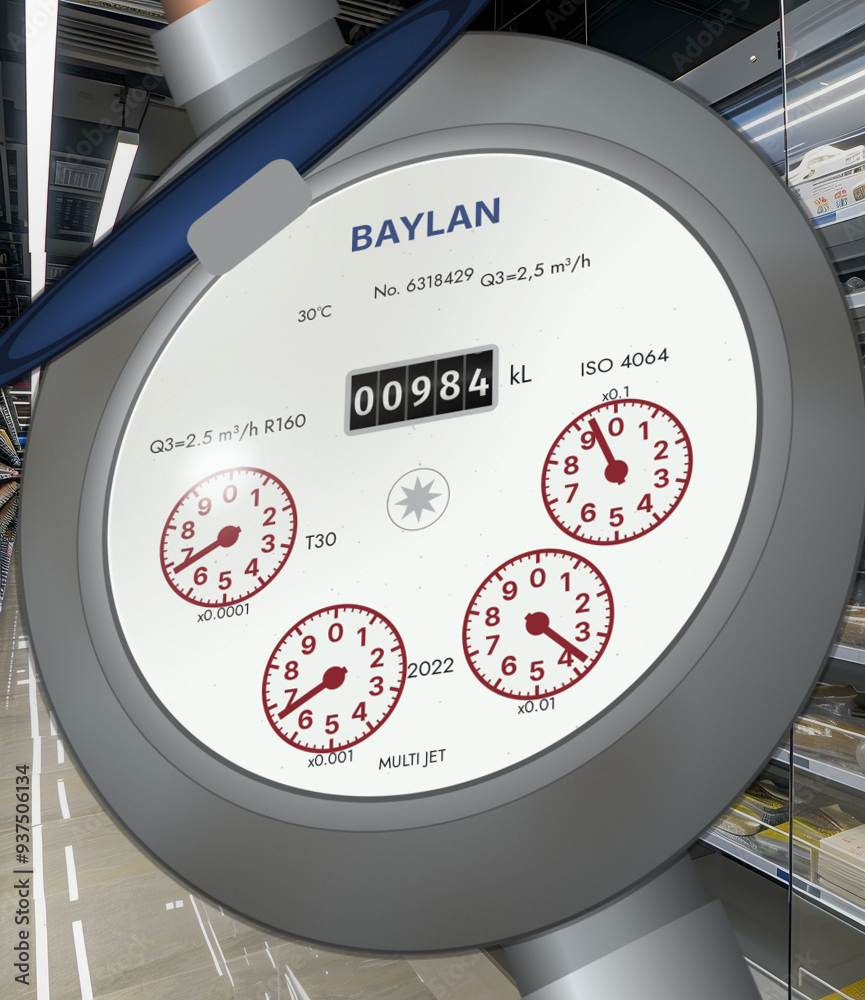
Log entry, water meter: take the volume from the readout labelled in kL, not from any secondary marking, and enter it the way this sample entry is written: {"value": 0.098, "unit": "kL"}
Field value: {"value": 983.9366, "unit": "kL"}
